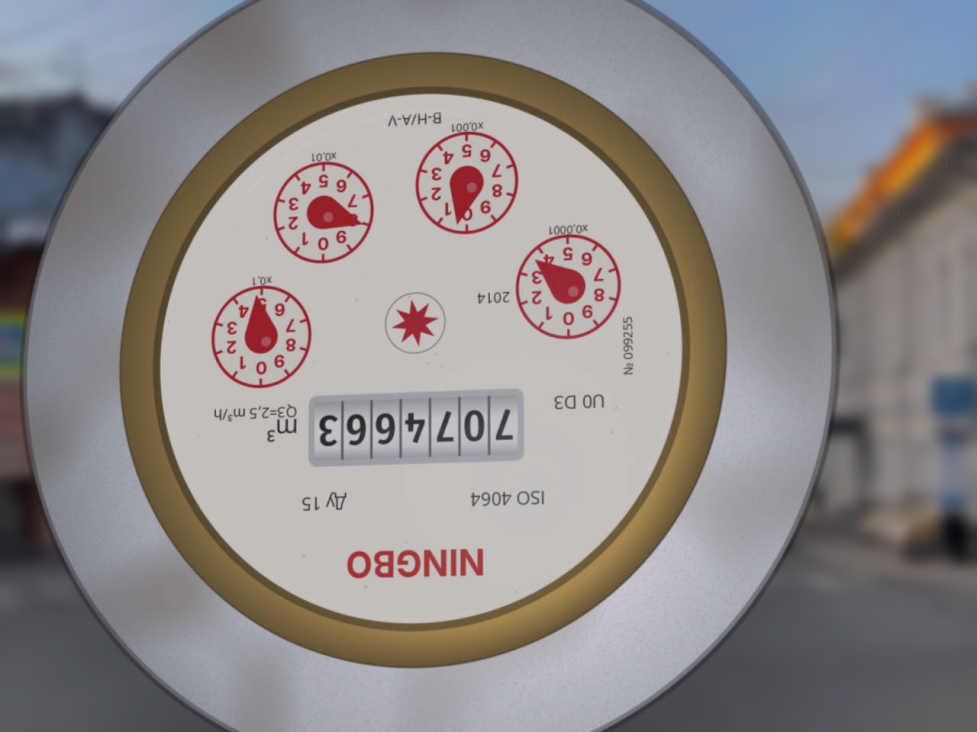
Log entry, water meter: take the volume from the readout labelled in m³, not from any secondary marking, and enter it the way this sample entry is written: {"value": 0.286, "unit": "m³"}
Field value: {"value": 7074663.4803, "unit": "m³"}
